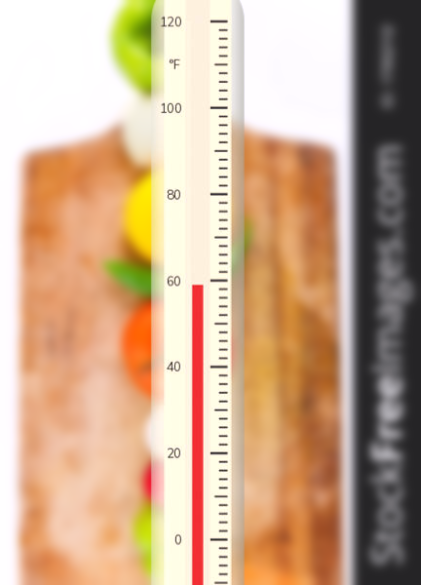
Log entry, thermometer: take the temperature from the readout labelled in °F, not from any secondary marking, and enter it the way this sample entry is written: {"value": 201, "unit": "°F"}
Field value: {"value": 59, "unit": "°F"}
